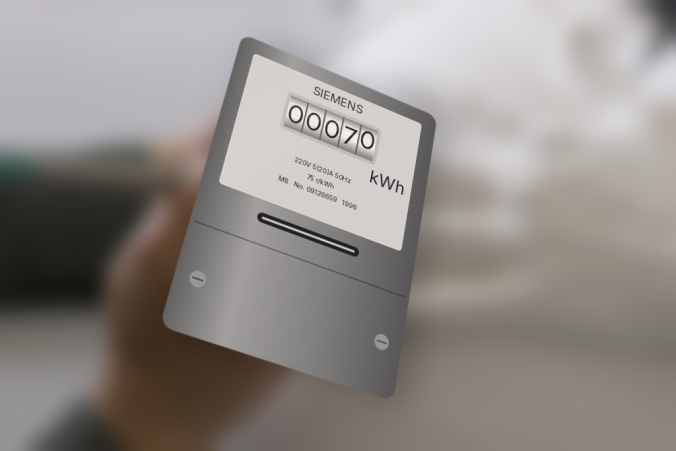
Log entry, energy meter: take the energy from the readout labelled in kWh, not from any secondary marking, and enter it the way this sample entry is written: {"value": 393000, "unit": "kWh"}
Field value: {"value": 70, "unit": "kWh"}
